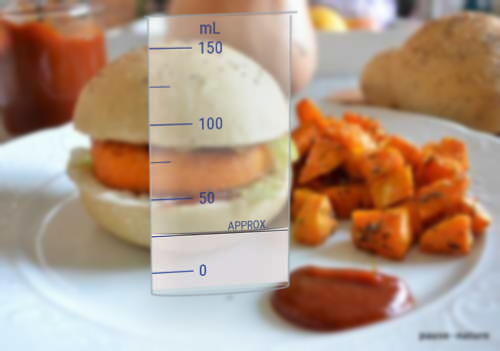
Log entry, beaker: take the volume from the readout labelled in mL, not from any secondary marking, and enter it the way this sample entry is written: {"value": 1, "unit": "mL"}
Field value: {"value": 25, "unit": "mL"}
